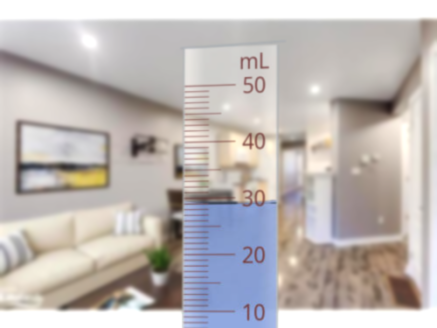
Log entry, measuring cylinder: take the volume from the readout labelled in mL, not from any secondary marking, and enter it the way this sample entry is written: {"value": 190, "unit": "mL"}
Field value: {"value": 29, "unit": "mL"}
